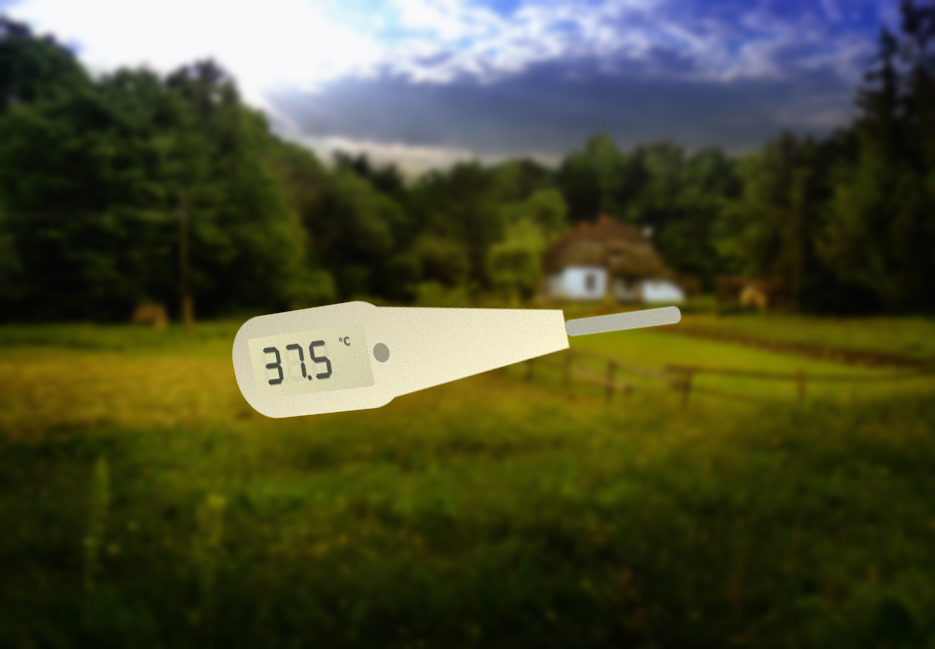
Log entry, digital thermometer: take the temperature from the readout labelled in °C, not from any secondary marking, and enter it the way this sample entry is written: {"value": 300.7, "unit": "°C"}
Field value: {"value": 37.5, "unit": "°C"}
